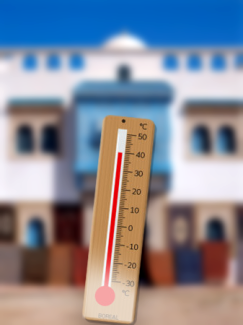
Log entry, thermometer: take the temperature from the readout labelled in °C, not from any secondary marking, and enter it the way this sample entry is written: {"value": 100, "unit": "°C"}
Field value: {"value": 40, "unit": "°C"}
